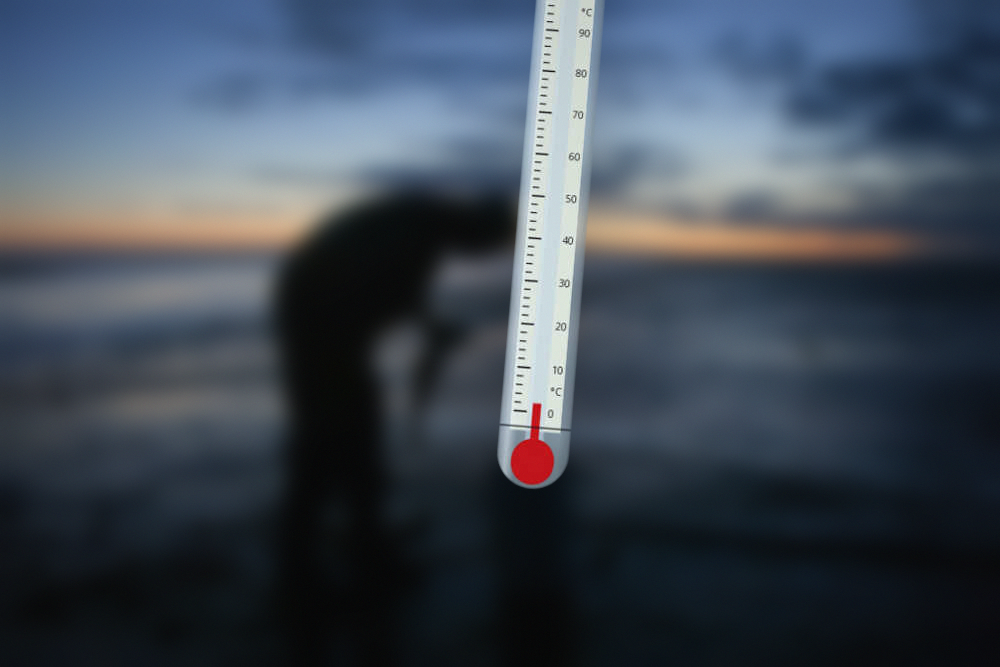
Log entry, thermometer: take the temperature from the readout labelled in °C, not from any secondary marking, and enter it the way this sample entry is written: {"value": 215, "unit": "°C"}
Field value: {"value": 2, "unit": "°C"}
